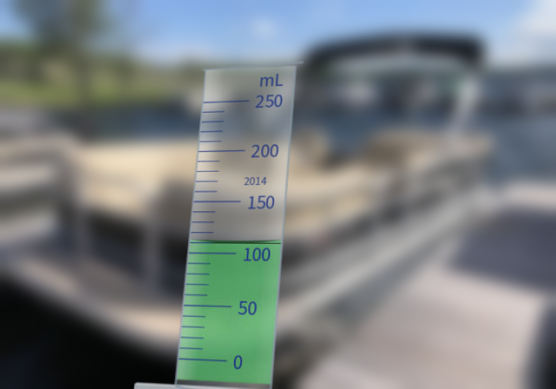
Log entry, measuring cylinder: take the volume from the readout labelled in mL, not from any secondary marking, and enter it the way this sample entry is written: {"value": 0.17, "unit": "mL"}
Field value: {"value": 110, "unit": "mL"}
